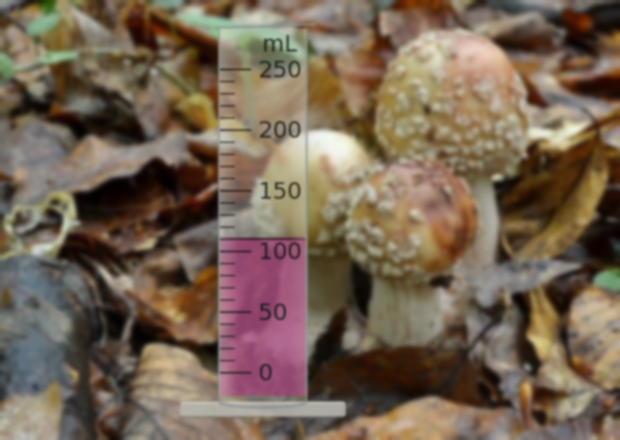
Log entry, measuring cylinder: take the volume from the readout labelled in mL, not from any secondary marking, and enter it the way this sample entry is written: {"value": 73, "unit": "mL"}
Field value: {"value": 110, "unit": "mL"}
